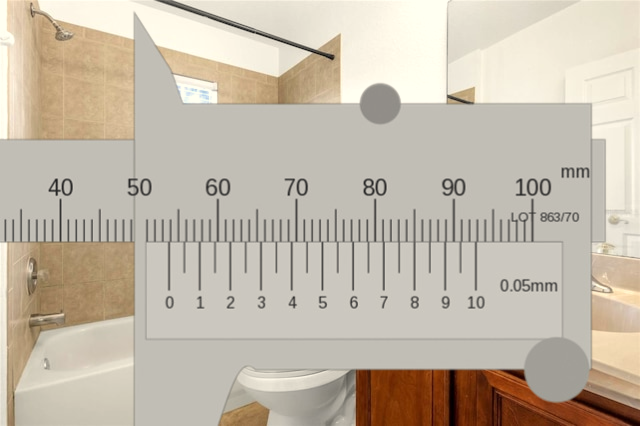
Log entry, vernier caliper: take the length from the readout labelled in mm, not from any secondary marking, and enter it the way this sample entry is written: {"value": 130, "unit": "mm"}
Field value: {"value": 53.8, "unit": "mm"}
